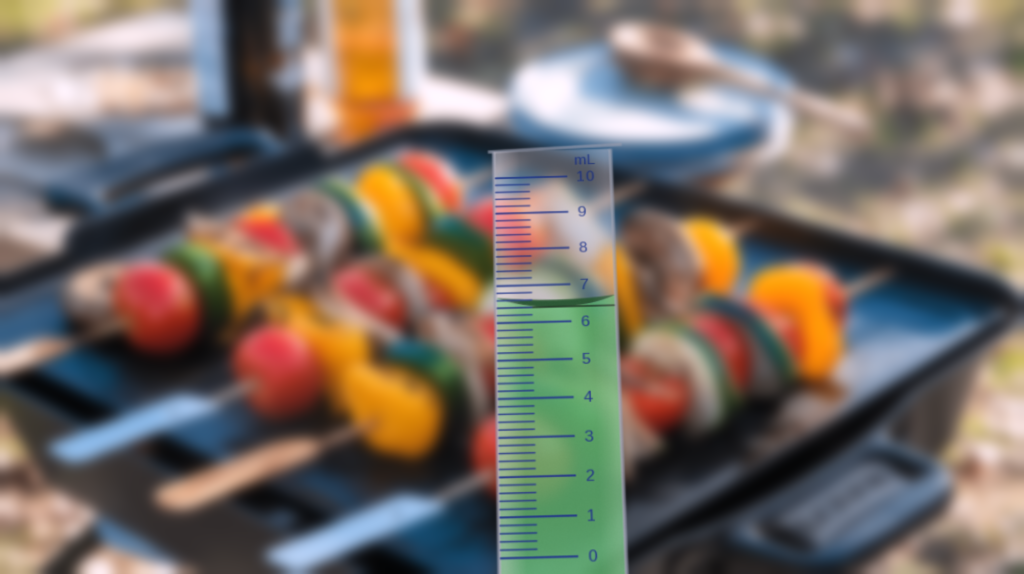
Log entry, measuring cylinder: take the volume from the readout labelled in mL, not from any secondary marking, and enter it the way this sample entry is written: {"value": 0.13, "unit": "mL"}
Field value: {"value": 6.4, "unit": "mL"}
